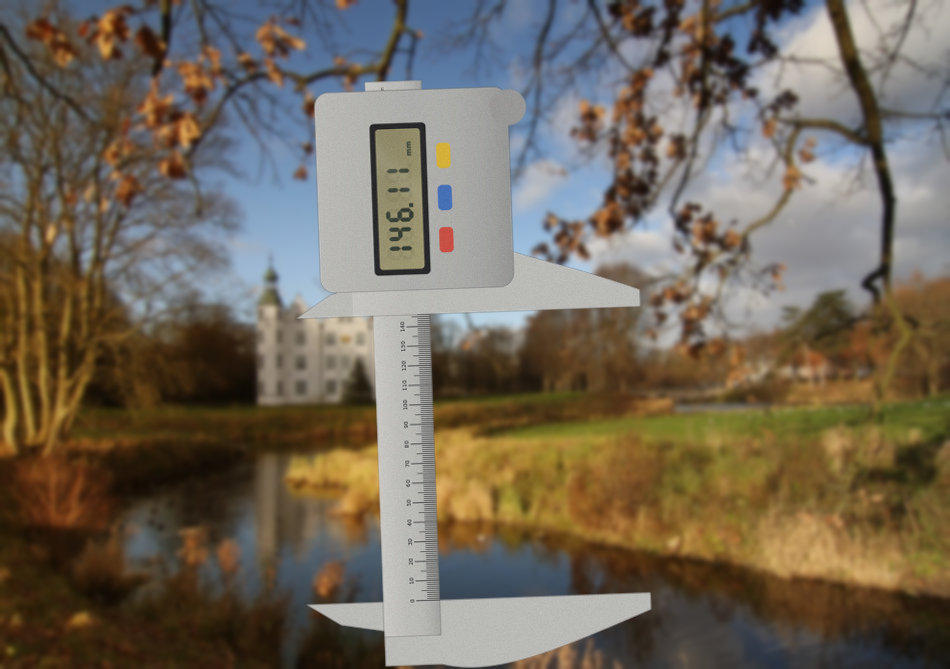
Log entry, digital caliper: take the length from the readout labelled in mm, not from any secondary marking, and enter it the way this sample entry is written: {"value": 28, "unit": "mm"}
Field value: {"value": 146.11, "unit": "mm"}
